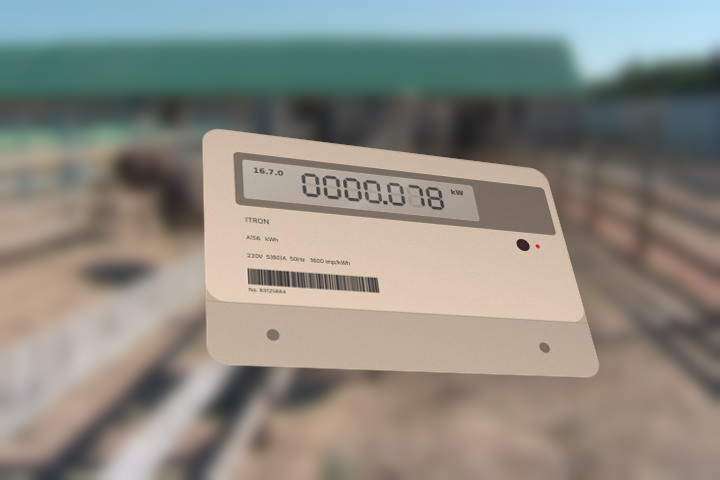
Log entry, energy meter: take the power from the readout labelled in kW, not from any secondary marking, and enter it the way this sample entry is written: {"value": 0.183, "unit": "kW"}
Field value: {"value": 0.078, "unit": "kW"}
